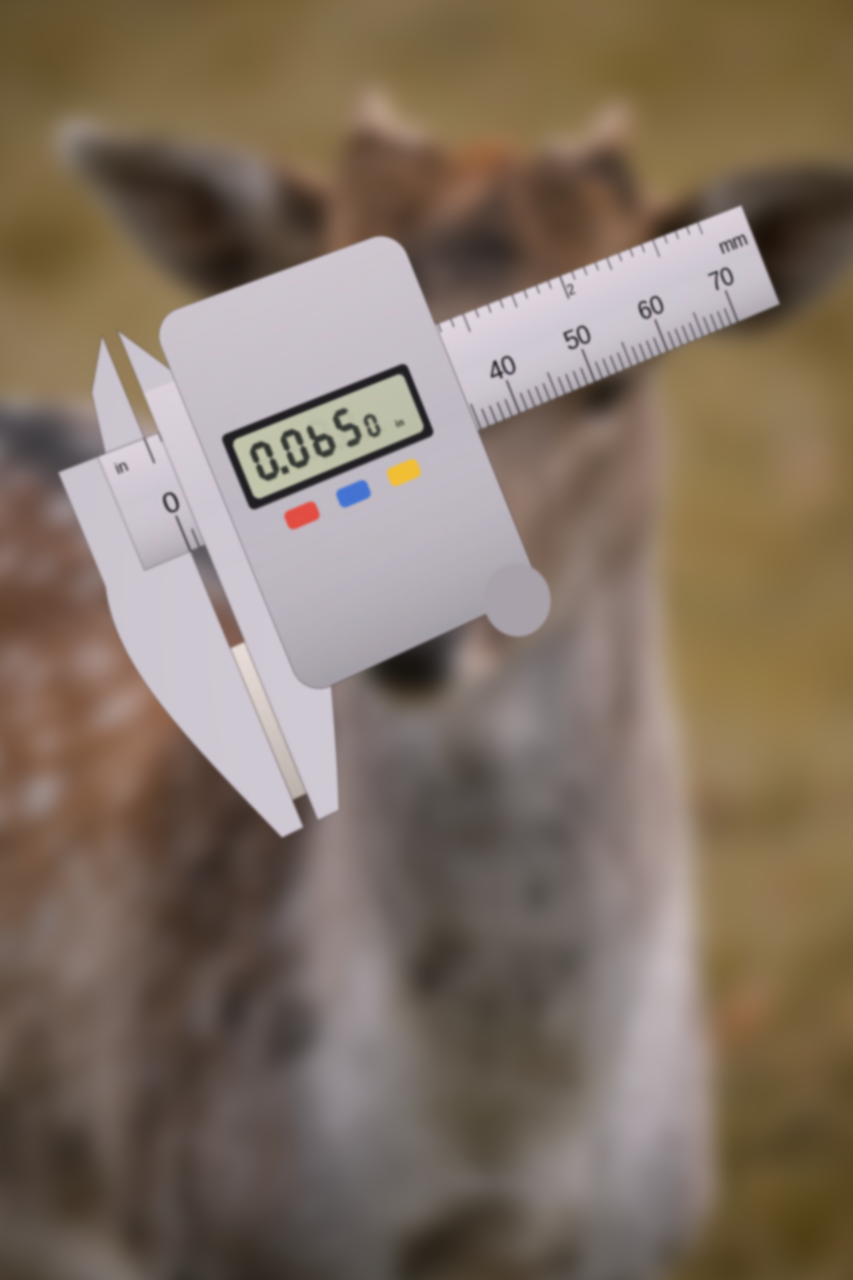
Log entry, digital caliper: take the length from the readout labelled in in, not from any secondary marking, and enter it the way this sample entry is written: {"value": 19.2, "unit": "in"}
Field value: {"value": 0.0650, "unit": "in"}
